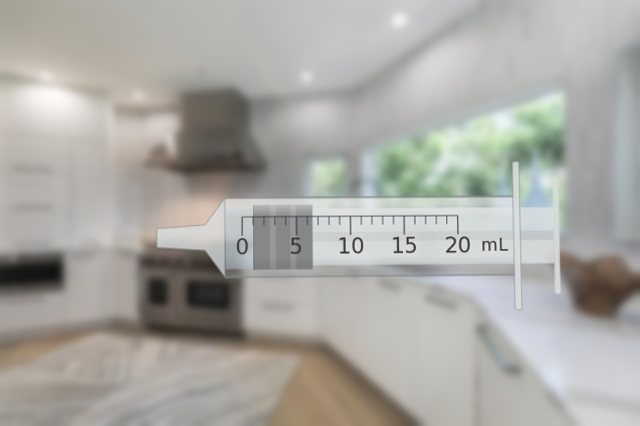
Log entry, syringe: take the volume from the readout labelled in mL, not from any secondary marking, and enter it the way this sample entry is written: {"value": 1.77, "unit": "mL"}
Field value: {"value": 1, "unit": "mL"}
